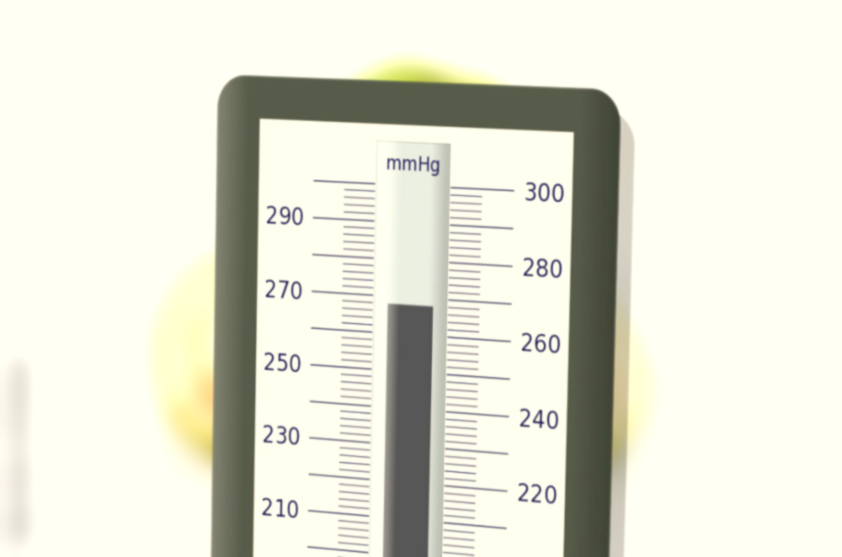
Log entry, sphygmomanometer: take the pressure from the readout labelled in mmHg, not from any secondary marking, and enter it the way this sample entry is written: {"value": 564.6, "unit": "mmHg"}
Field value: {"value": 268, "unit": "mmHg"}
